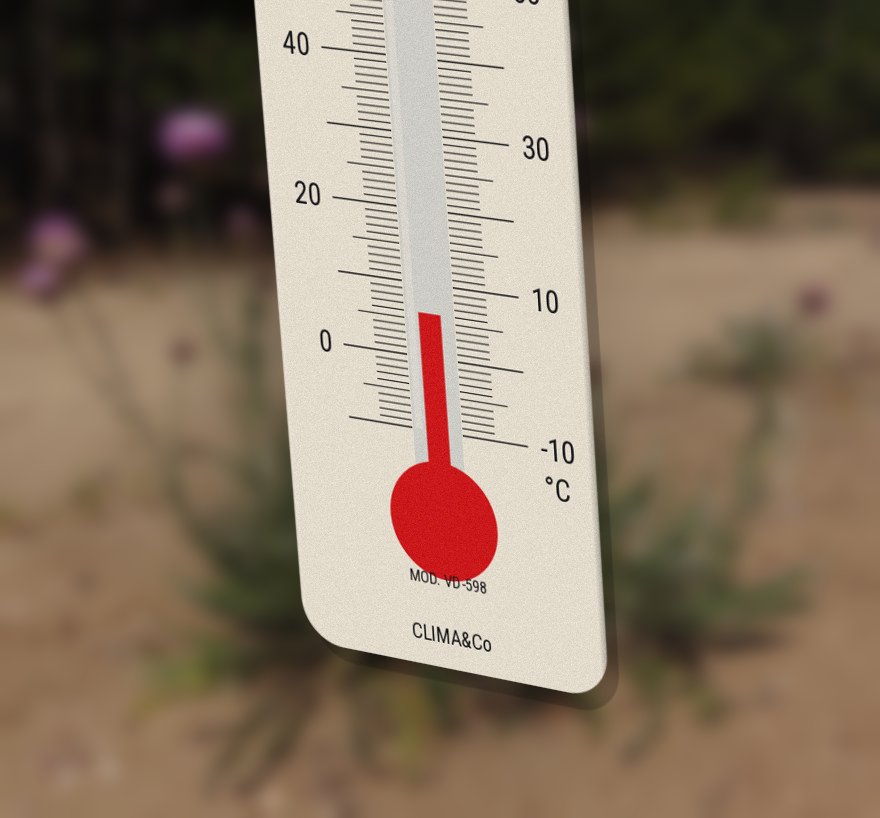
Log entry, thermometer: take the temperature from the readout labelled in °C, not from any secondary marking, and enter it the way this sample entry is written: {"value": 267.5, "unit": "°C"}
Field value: {"value": 6, "unit": "°C"}
